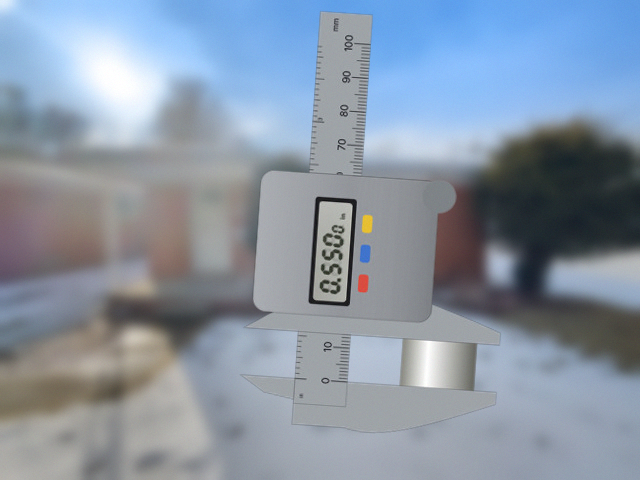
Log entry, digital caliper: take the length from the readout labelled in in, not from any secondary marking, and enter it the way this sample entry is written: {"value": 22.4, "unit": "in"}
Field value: {"value": 0.5500, "unit": "in"}
